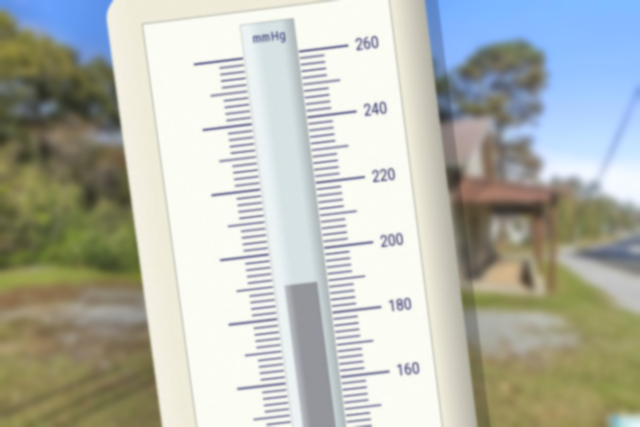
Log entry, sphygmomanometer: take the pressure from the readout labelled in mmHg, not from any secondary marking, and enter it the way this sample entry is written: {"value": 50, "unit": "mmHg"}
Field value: {"value": 190, "unit": "mmHg"}
